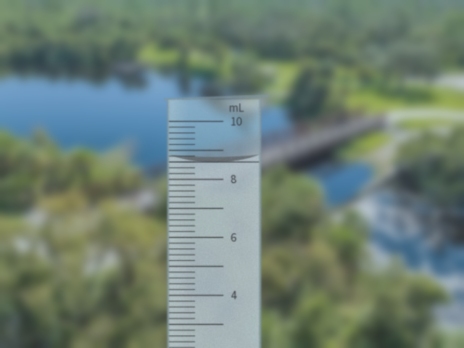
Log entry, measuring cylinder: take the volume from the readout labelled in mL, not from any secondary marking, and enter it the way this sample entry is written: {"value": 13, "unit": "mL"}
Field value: {"value": 8.6, "unit": "mL"}
